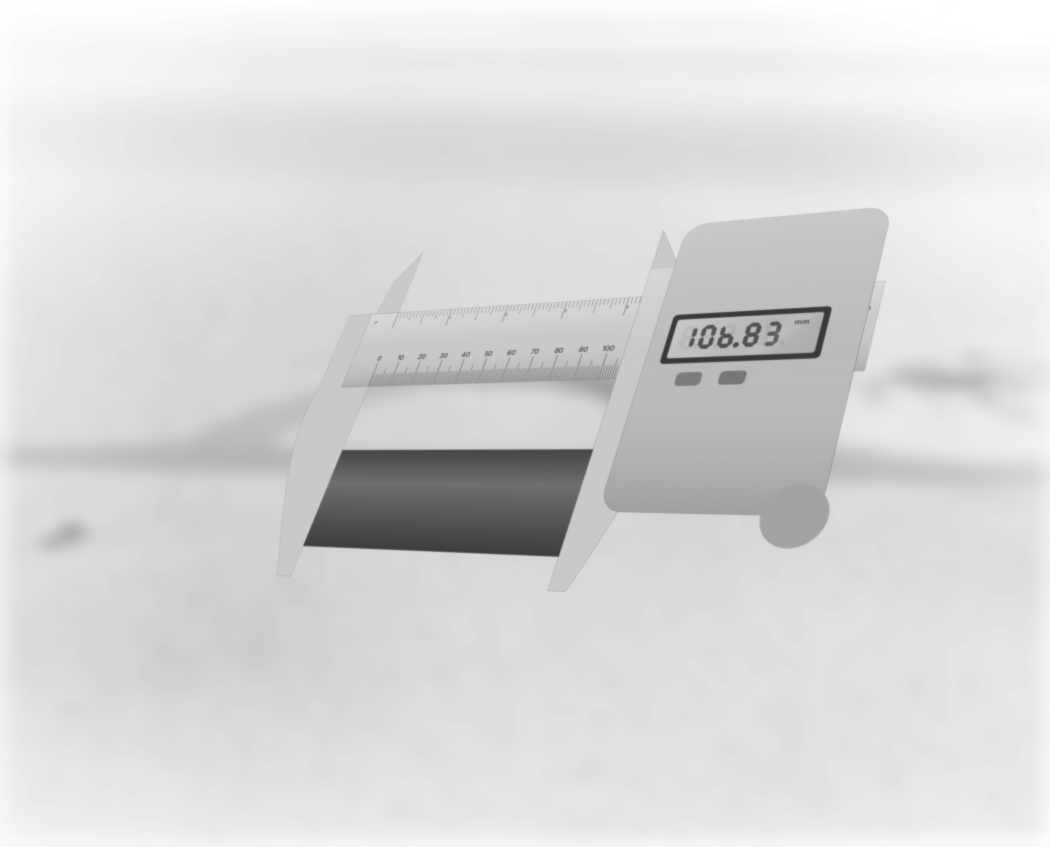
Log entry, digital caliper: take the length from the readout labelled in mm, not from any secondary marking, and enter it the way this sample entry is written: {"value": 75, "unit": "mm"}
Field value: {"value": 106.83, "unit": "mm"}
